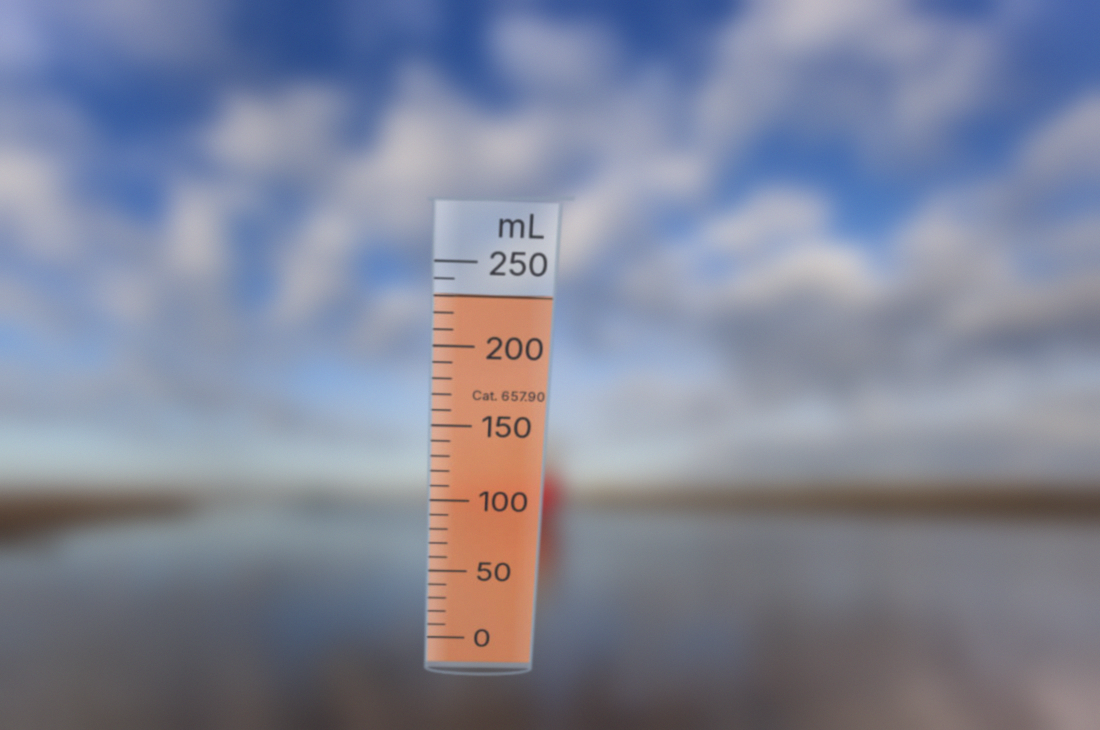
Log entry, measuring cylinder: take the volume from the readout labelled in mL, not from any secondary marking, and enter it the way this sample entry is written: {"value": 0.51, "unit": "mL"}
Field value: {"value": 230, "unit": "mL"}
